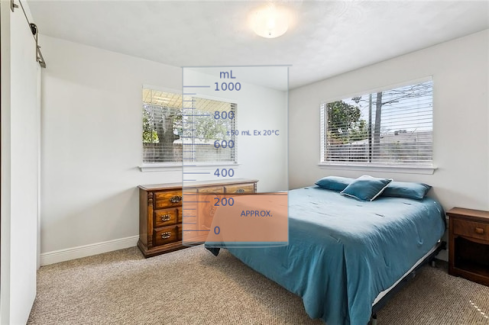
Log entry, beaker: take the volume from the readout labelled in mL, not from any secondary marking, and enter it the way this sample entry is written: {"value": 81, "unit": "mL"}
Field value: {"value": 250, "unit": "mL"}
